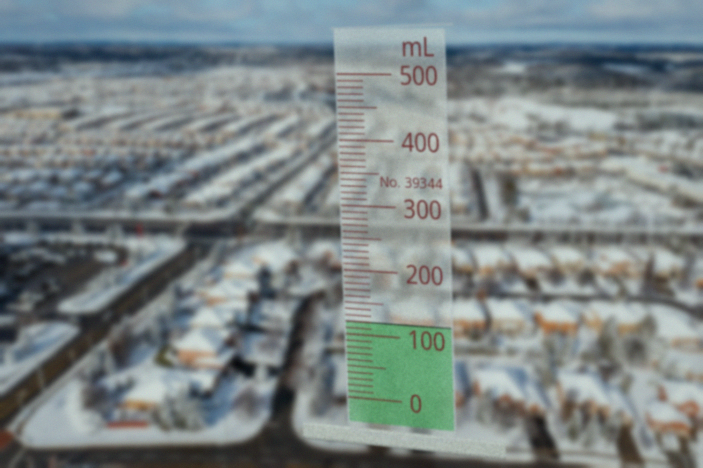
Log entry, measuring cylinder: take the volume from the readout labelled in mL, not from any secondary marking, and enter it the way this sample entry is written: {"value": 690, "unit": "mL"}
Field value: {"value": 120, "unit": "mL"}
